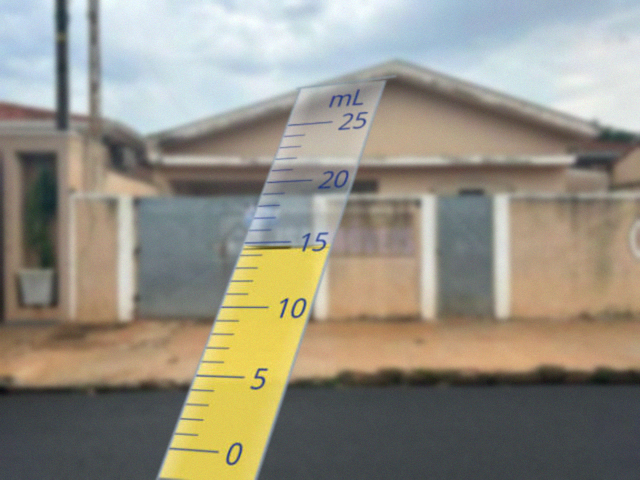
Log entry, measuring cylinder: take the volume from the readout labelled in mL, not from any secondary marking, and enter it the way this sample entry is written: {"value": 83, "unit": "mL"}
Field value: {"value": 14.5, "unit": "mL"}
